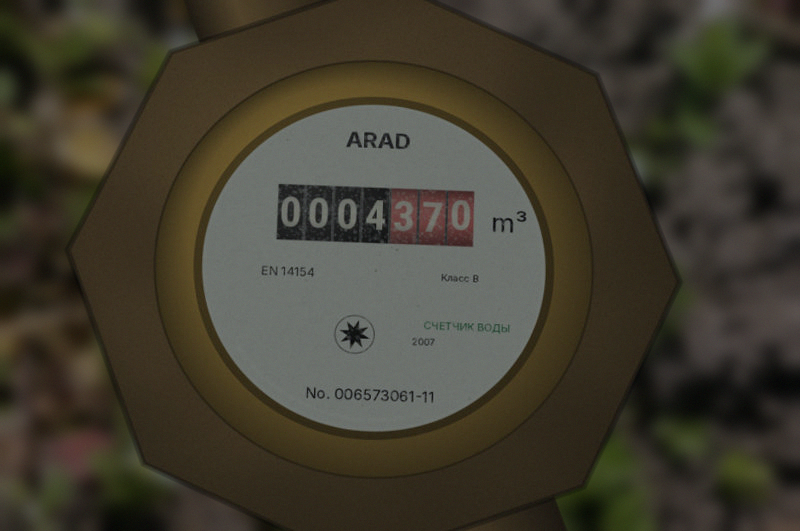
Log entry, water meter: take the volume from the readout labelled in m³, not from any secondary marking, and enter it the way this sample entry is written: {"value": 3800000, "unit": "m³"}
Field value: {"value": 4.370, "unit": "m³"}
